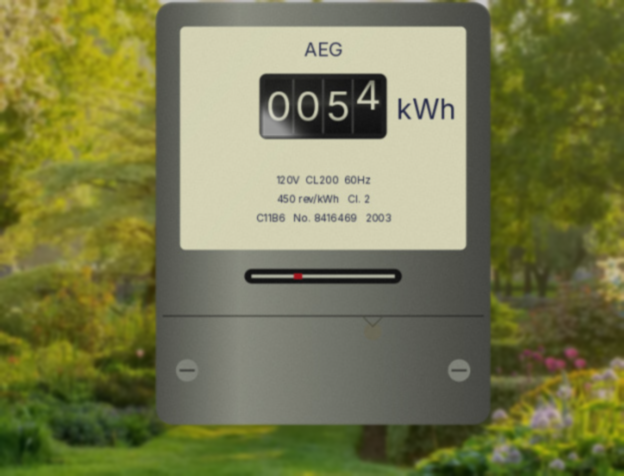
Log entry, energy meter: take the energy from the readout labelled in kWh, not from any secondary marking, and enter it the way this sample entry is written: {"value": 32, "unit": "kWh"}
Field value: {"value": 54, "unit": "kWh"}
